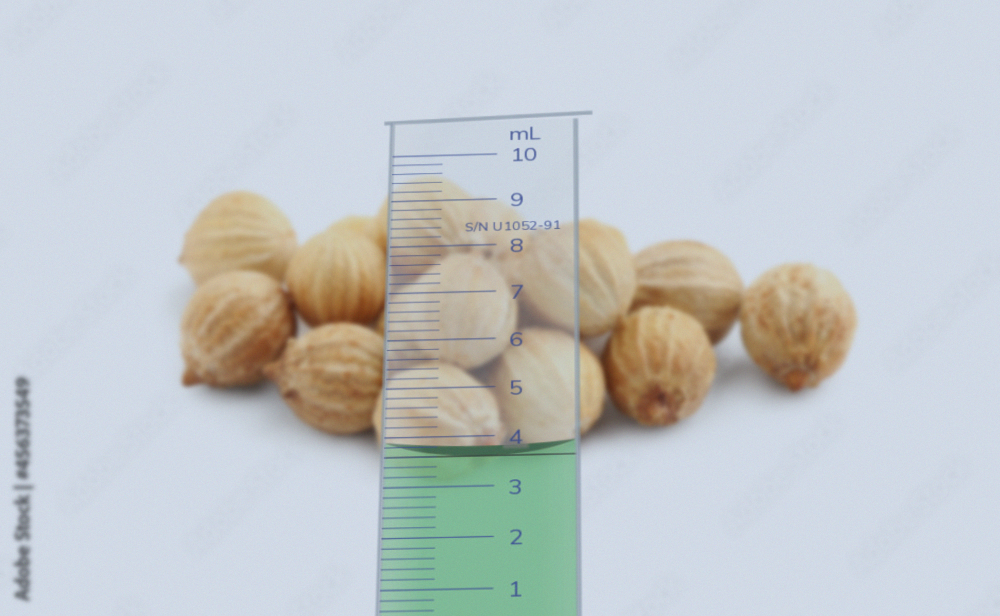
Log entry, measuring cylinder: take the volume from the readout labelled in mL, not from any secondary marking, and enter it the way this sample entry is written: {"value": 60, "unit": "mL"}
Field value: {"value": 3.6, "unit": "mL"}
